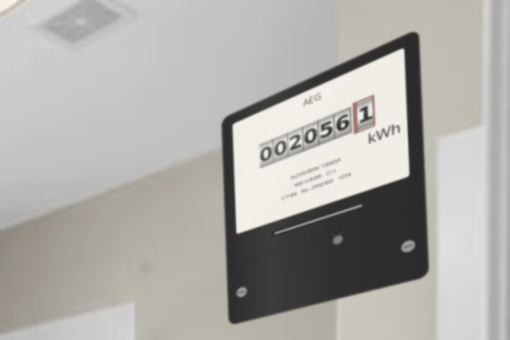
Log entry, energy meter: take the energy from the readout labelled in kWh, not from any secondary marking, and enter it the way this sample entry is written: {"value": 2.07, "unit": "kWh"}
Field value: {"value": 2056.1, "unit": "kWh"}
